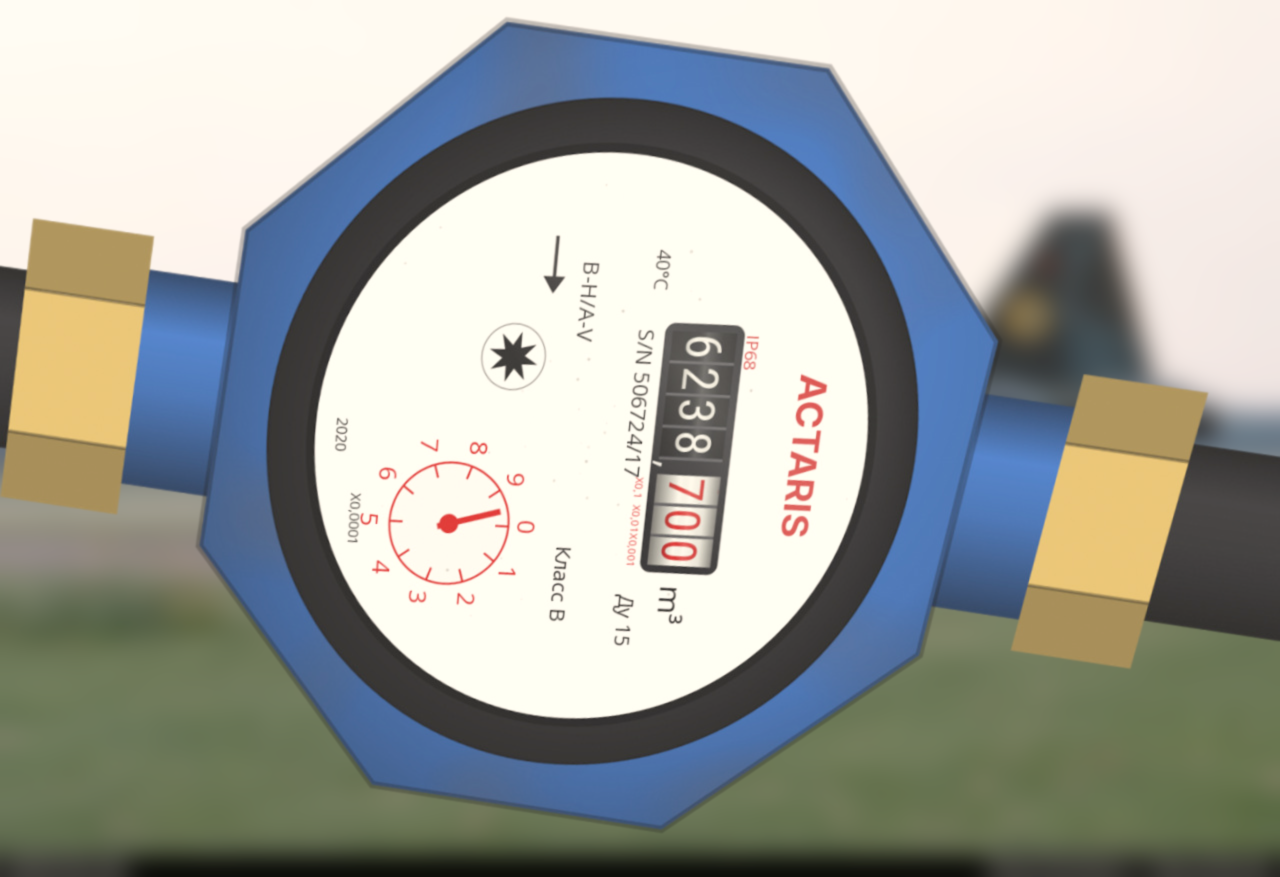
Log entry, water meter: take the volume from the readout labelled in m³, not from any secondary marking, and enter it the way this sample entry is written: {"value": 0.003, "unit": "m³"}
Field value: {"value": 6238.6999, "unit": "m³"}
